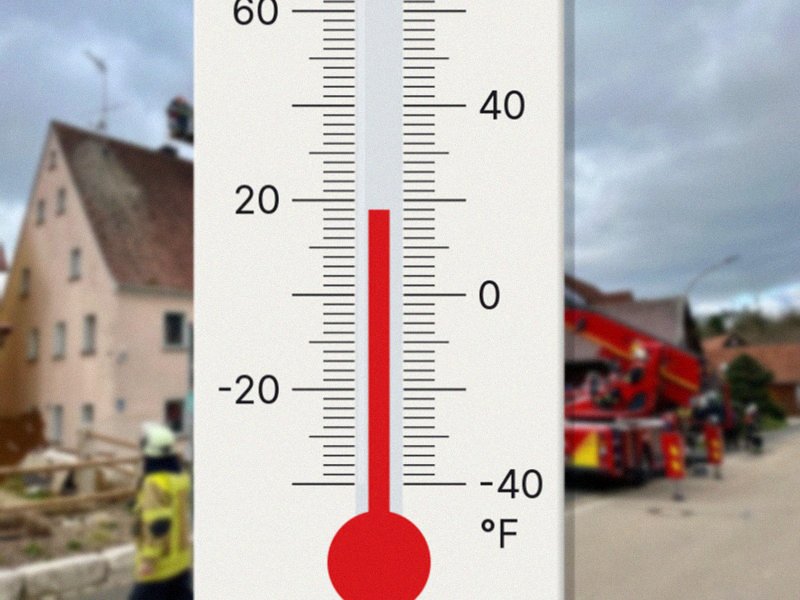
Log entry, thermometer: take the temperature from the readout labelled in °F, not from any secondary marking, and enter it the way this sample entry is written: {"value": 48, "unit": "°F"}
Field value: {"value": 18, "unit": "°F"}
